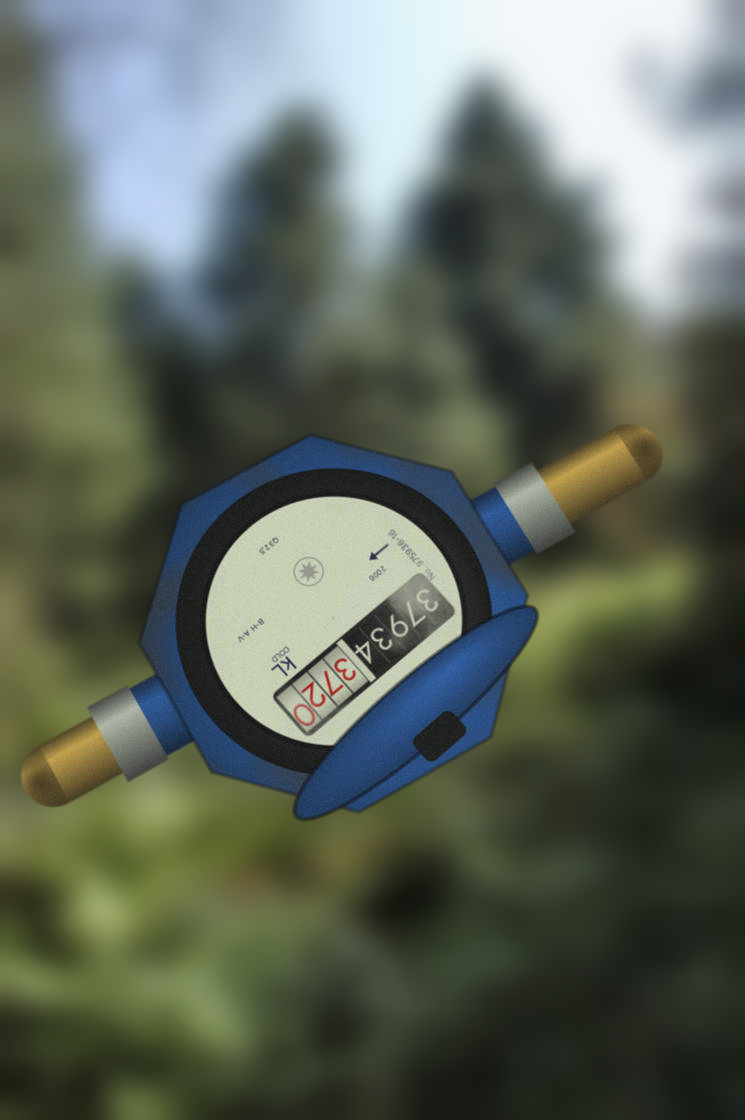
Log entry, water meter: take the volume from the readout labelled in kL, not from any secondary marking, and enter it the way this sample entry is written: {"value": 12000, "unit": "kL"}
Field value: {"value": 37934.3720, "unit": "kL"}
